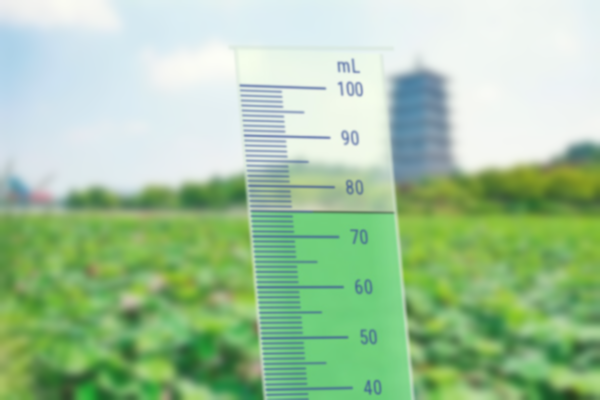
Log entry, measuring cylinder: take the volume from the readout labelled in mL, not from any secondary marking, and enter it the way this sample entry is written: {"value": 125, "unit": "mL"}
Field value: {"value": 75, "unit": "mL"}
